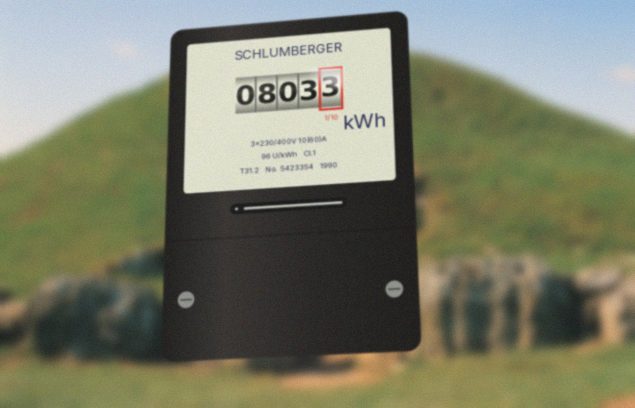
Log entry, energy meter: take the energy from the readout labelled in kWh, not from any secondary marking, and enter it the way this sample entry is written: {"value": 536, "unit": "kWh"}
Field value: {"value": 803.3, "unit": "kWh"}
